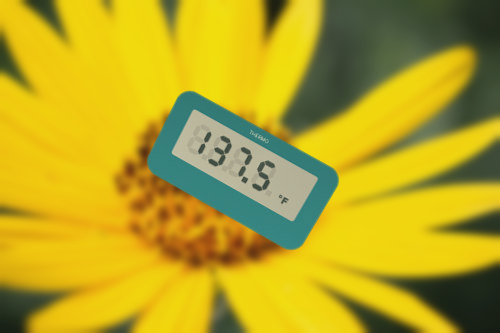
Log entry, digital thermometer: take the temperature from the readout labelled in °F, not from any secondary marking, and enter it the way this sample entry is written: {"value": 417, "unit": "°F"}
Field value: {"value": 137.5, "unit": "°F"}
